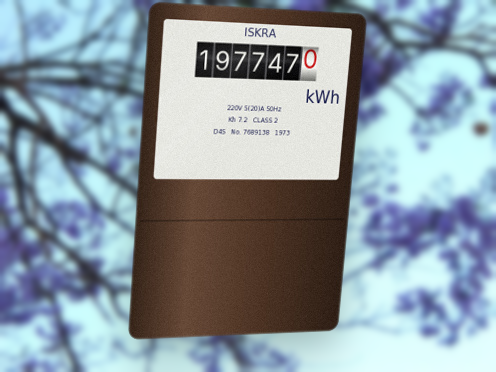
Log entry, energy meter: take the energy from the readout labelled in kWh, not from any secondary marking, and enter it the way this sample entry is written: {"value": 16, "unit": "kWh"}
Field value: {"value": 197747.0, "unit": "kWh"}
